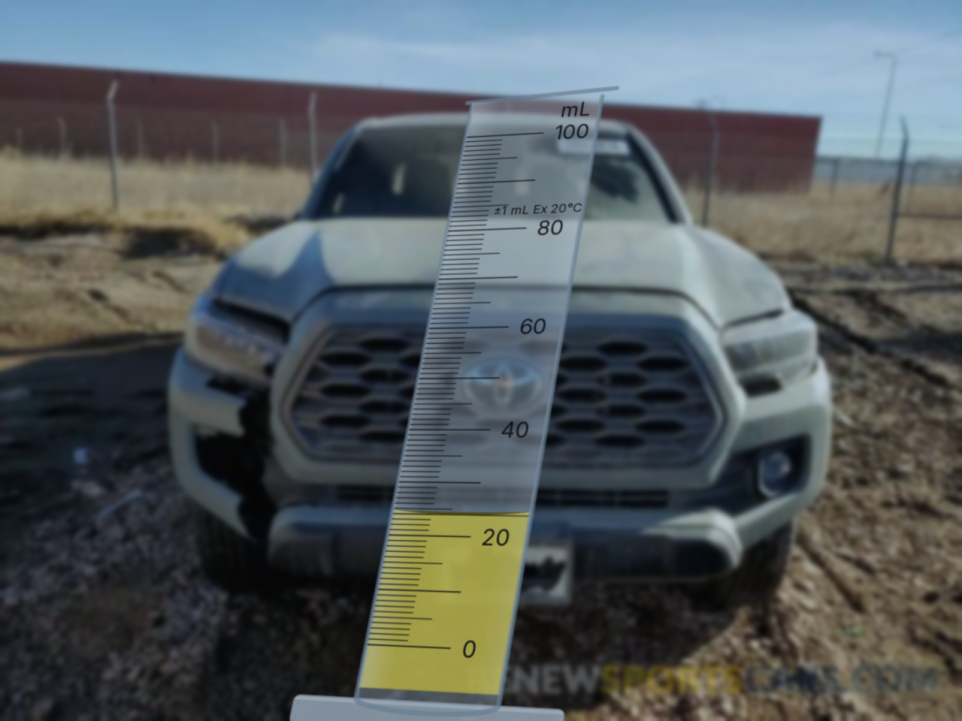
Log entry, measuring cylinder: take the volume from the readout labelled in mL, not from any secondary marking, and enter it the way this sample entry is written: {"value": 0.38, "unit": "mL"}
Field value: {"value": 24, "unit": "mL"}
